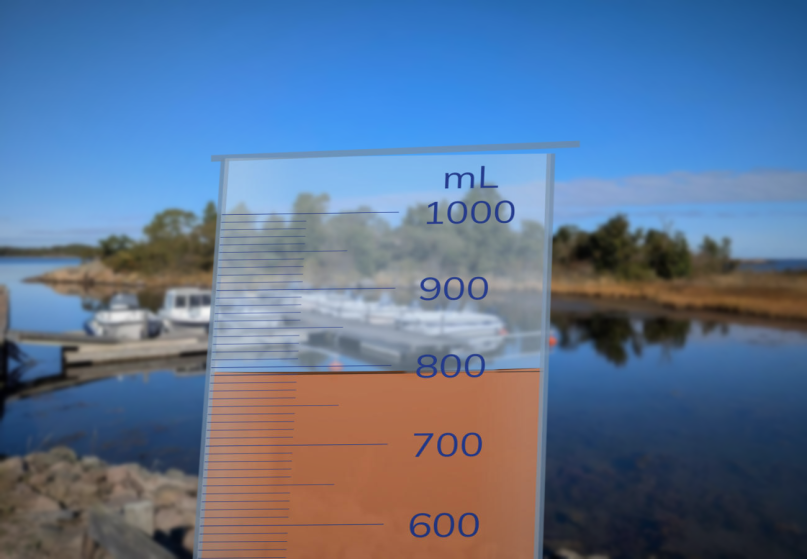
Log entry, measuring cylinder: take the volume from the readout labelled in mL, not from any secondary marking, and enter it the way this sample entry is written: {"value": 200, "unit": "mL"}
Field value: {"value": 790, "unit": "mL"}
